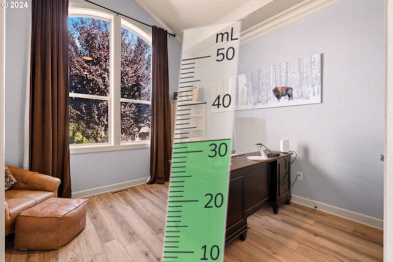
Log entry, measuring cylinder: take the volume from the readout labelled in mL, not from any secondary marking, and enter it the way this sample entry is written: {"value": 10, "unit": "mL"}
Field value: {"value": 32, "unit": "mL"}
